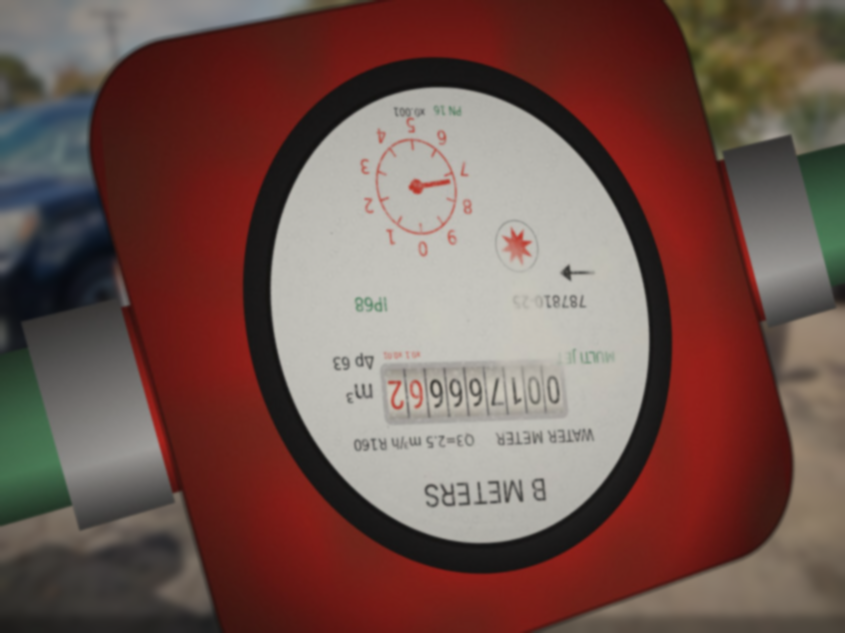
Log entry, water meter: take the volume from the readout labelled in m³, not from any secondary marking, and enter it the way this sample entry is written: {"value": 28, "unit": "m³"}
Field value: {"value": 17666.627, "unit": "m³"}
